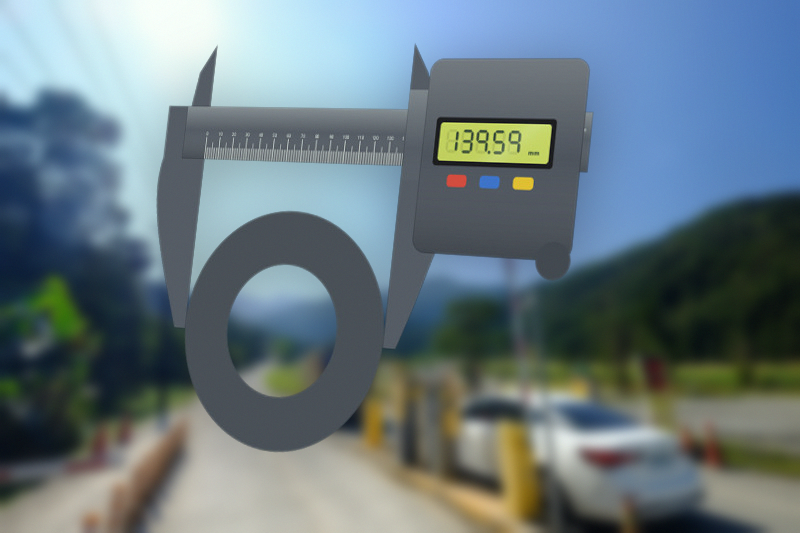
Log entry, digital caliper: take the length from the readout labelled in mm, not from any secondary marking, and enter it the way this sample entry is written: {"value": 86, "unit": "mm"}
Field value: {"value": 139.59, "unit": "mm"}
